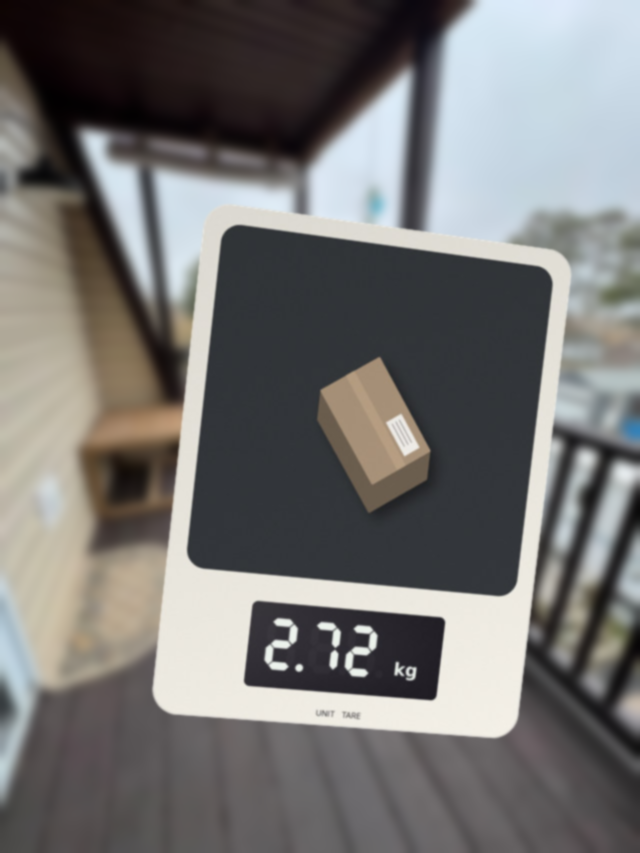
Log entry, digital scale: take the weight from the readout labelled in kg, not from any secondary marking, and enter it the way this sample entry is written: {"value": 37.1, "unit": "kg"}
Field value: {"value": 2.72, "unit": "kg"}
